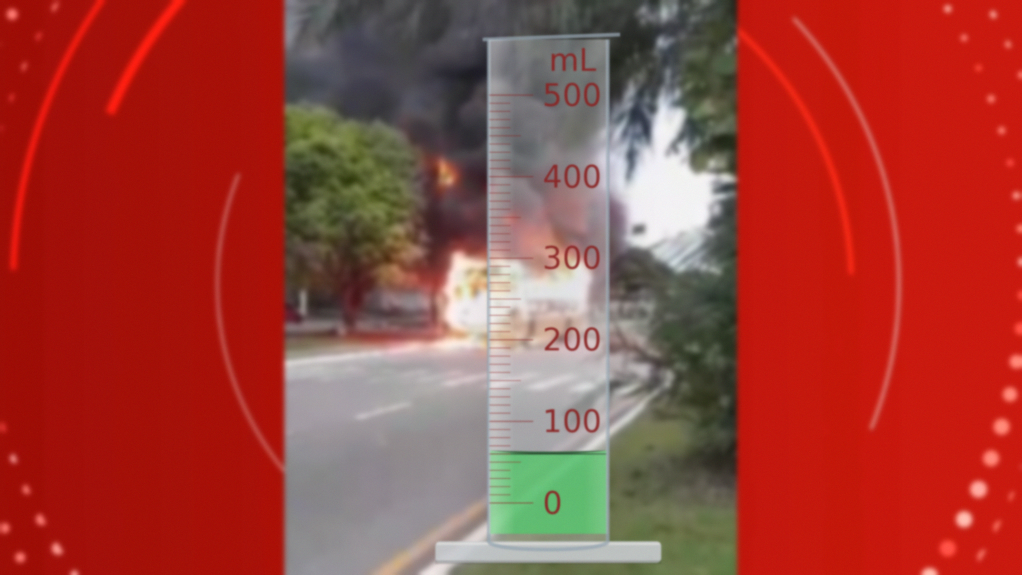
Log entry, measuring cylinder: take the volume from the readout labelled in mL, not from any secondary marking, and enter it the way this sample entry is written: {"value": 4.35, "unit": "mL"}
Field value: {"value": 60, "unit": "mL"}
